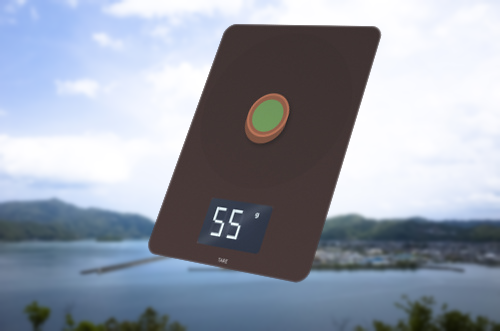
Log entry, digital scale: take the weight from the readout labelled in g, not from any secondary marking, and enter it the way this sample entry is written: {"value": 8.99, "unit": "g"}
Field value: {"value": 55, "unit": "g"}
